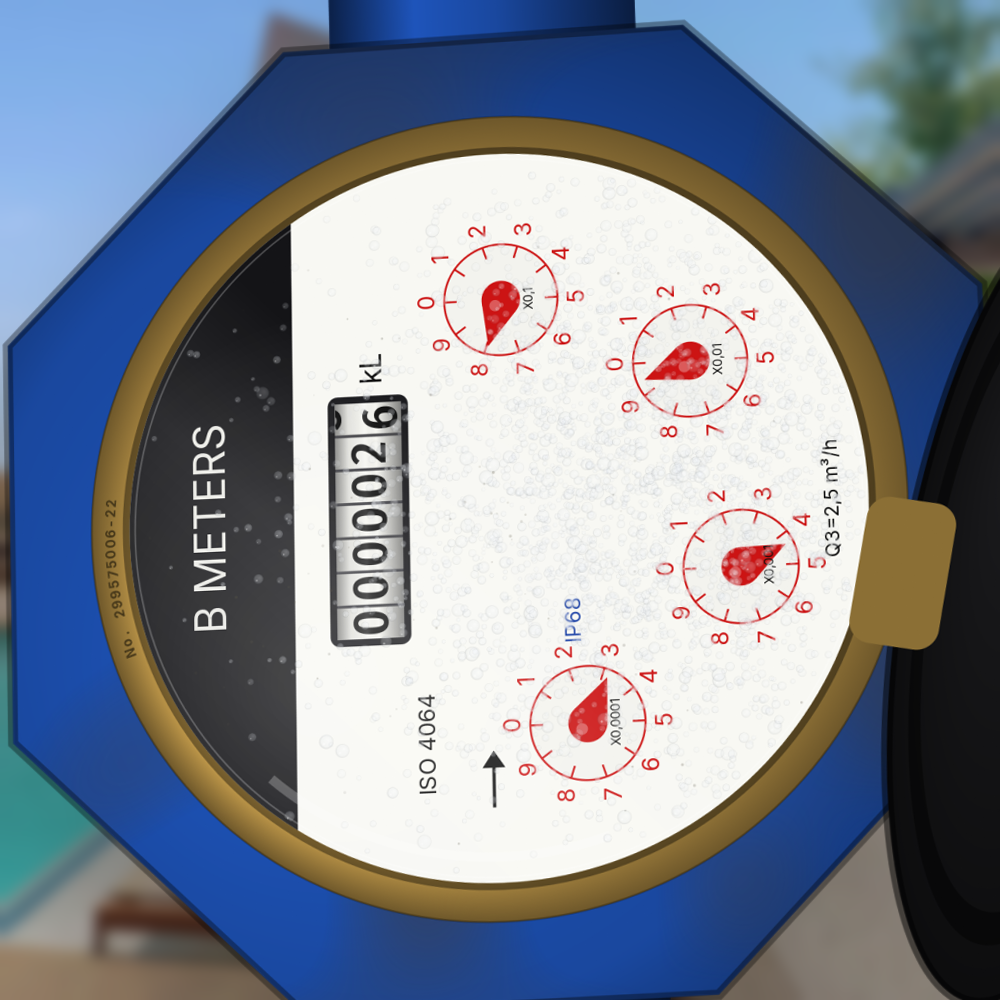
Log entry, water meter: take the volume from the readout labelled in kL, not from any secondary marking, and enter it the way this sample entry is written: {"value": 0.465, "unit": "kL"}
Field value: {"value": 25.7943, "unit": "kL"}
